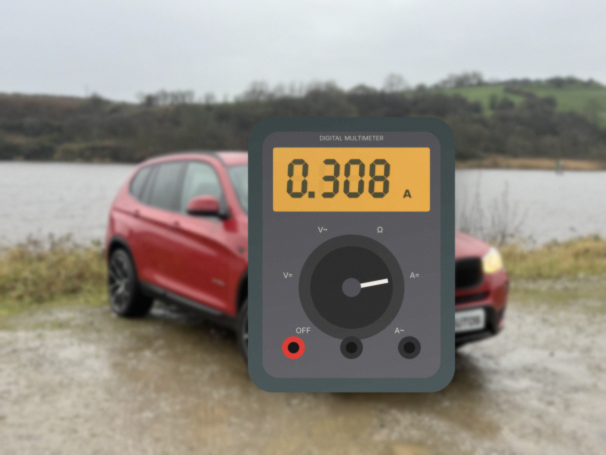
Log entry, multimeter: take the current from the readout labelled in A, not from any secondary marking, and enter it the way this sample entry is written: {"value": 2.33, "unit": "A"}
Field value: {"value": 0.308, "unit": "A"}
